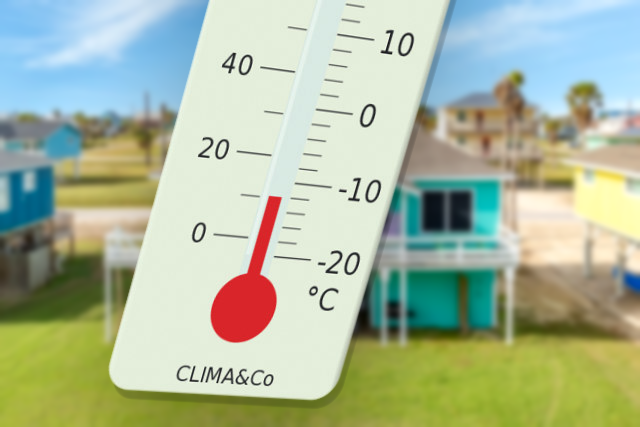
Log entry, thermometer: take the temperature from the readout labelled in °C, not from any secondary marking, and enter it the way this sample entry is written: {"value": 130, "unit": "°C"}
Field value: {"value": -12, "unit": "°C"}
